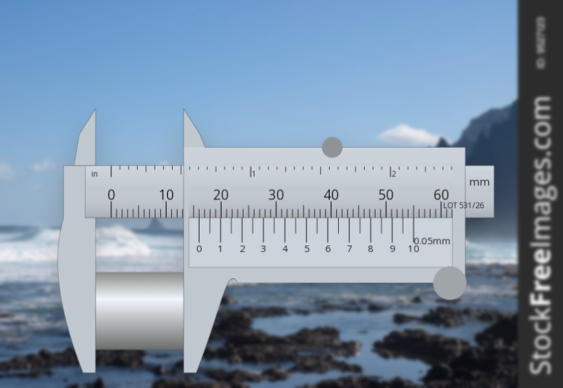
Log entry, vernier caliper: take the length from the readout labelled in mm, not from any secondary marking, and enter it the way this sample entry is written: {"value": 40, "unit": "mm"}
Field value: {"value": 16.0, "unit": "mm"}
